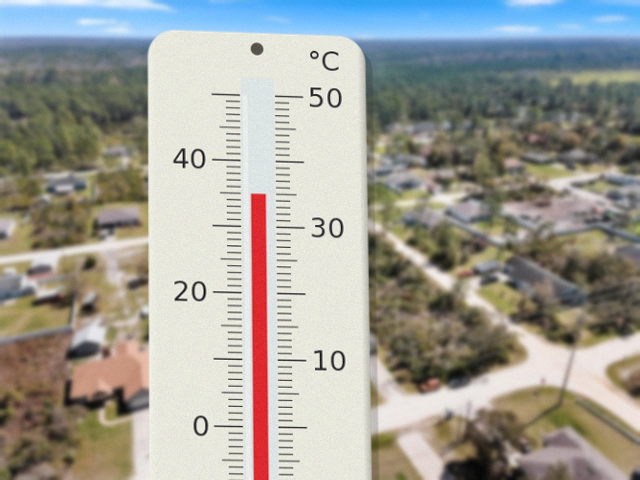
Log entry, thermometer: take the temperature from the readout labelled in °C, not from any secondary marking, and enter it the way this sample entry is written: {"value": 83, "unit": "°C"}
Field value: {"value": 35, "unit": "°C"}
